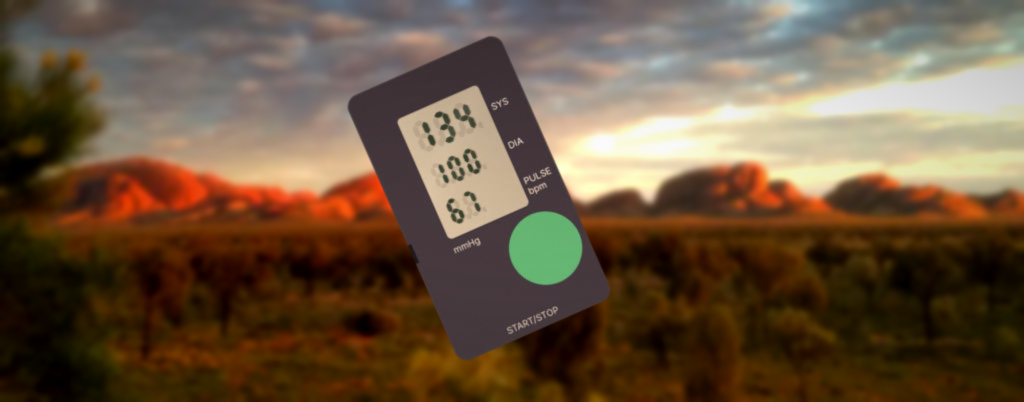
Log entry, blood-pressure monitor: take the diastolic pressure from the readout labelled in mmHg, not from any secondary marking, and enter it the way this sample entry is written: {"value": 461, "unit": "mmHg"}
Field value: {"value": 100, "unit": "mmHg"}
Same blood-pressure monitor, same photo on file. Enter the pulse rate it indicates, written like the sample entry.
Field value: {"value": 67, "unit": "bpm"}
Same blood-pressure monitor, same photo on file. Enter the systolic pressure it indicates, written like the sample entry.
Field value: {"value": 134, "unit": "mmHg"}
